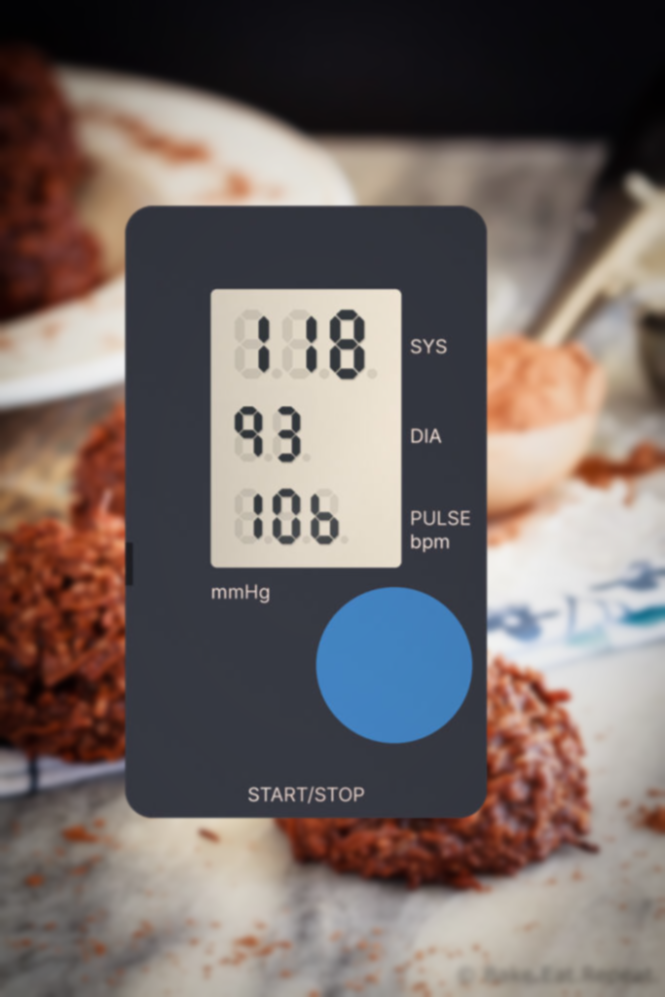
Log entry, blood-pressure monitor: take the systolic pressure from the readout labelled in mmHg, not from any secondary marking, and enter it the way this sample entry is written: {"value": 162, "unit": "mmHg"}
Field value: {"value": 118, "unit": "mmHg"}
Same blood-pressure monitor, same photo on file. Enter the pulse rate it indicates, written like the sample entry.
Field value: {"value": 106, "unit": "bpm"}
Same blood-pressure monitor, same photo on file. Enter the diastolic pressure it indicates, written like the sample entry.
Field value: {"value": 93, "unit": "mmHg"}
